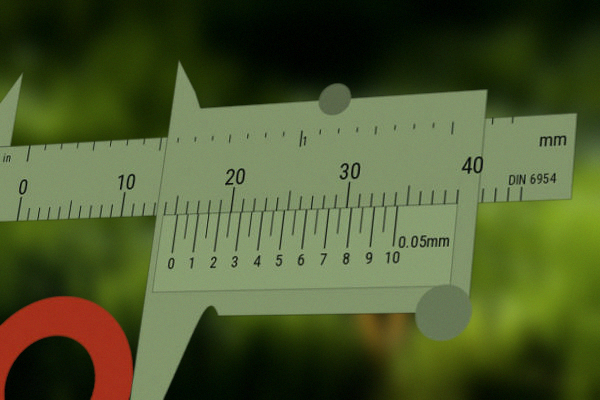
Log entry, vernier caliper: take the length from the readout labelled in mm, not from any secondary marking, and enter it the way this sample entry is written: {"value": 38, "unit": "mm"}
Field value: {"value": 15.2, "unit": "mm"}
